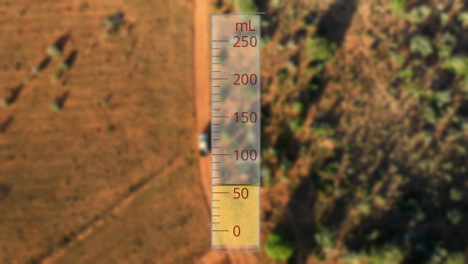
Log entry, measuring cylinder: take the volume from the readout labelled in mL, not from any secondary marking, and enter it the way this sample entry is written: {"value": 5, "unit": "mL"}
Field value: {"value": 60, "unit": "mL"}
